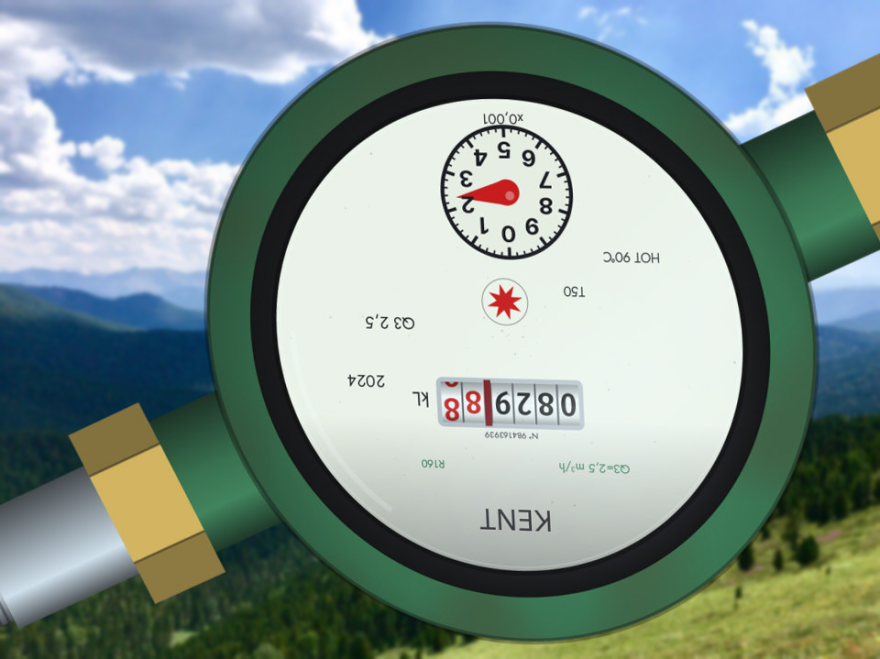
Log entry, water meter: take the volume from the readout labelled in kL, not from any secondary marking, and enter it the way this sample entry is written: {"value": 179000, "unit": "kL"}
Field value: {"value": 829.882, "unit": "kL"}
